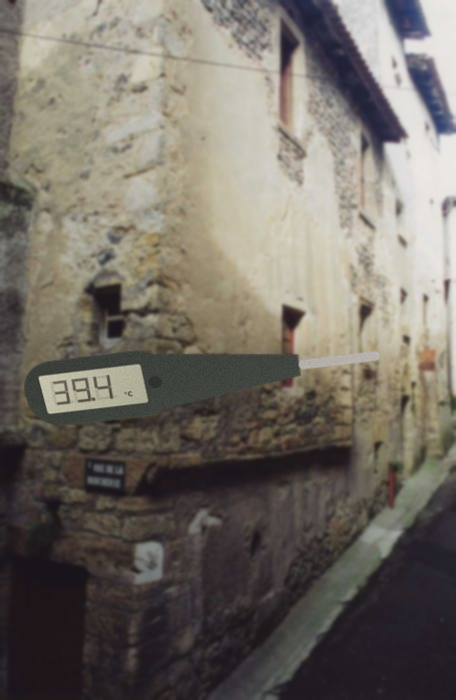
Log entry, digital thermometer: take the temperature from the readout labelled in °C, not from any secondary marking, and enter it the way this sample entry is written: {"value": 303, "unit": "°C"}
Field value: {"value": 39.4, "unit": "°C"}
